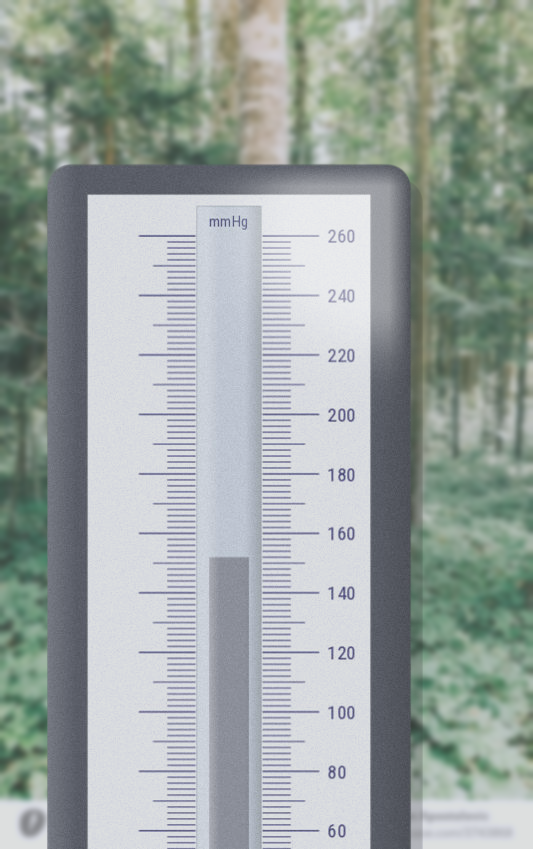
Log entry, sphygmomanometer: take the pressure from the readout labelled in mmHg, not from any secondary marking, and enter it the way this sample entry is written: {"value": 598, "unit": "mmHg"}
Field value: {"value": 152, "unit": "mmHg"}
